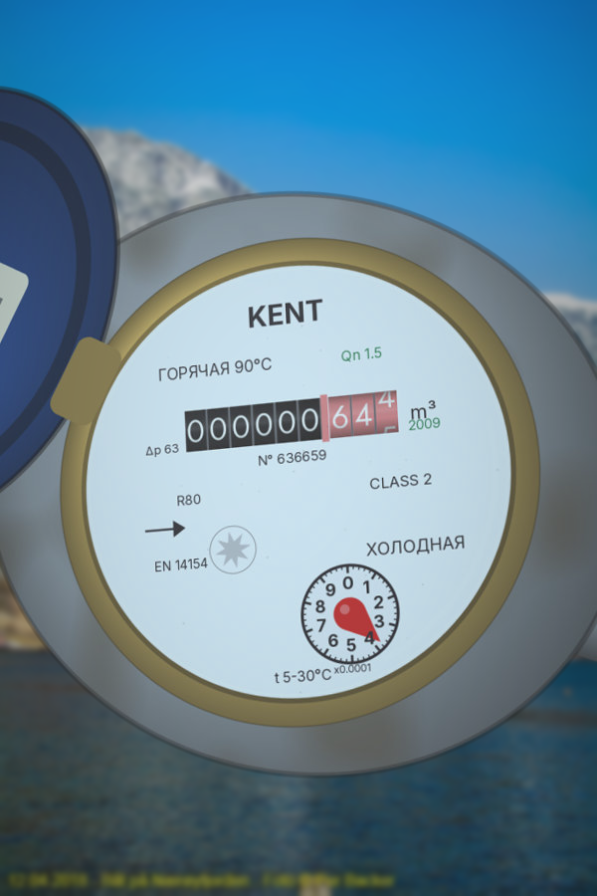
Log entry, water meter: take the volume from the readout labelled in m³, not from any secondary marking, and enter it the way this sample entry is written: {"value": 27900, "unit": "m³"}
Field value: {"value": 0.6443, "unit": "m³"}
